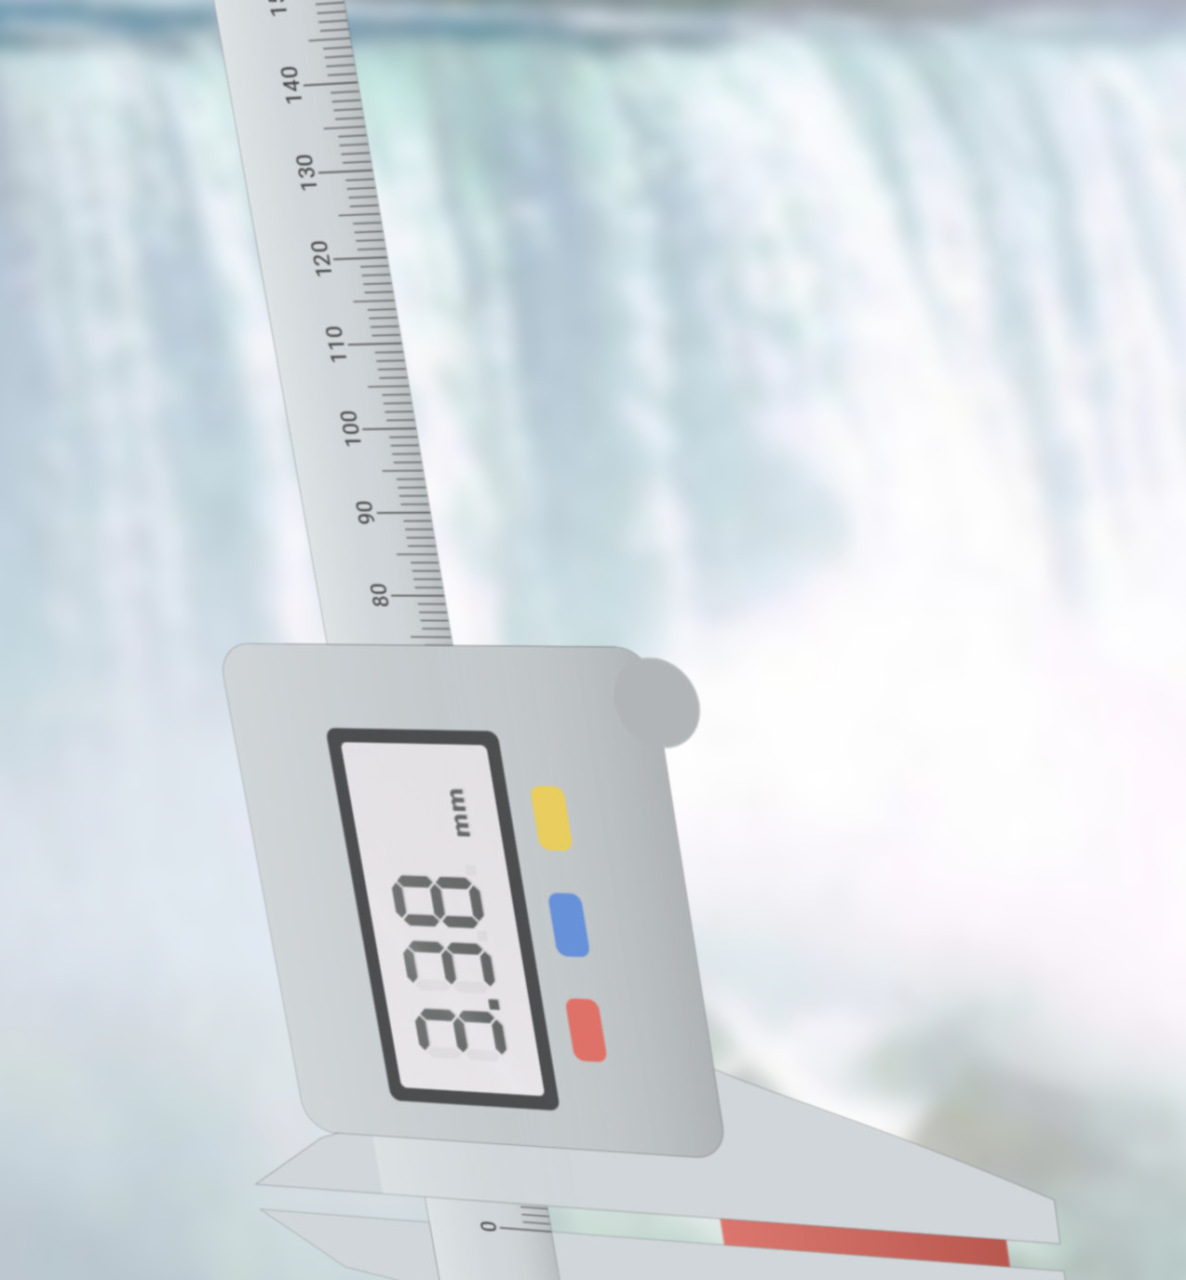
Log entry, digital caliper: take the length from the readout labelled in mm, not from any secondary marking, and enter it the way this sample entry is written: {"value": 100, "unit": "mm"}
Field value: {"value": 3.38, "unit": "mm"}
